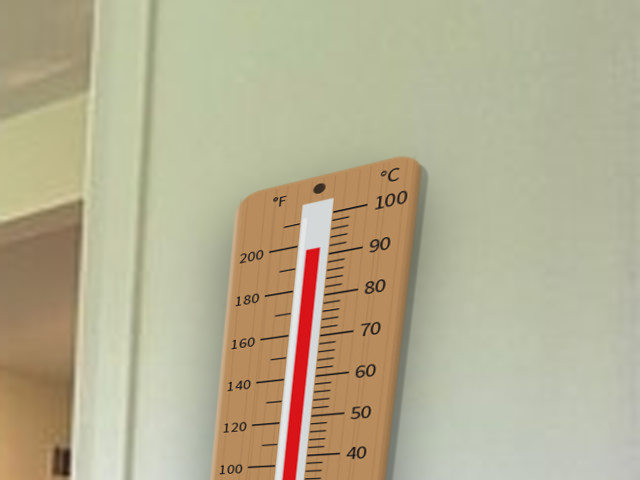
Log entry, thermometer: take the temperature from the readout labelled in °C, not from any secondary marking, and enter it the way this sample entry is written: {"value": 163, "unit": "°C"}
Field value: {"value": 92, "unit": "°C"}
